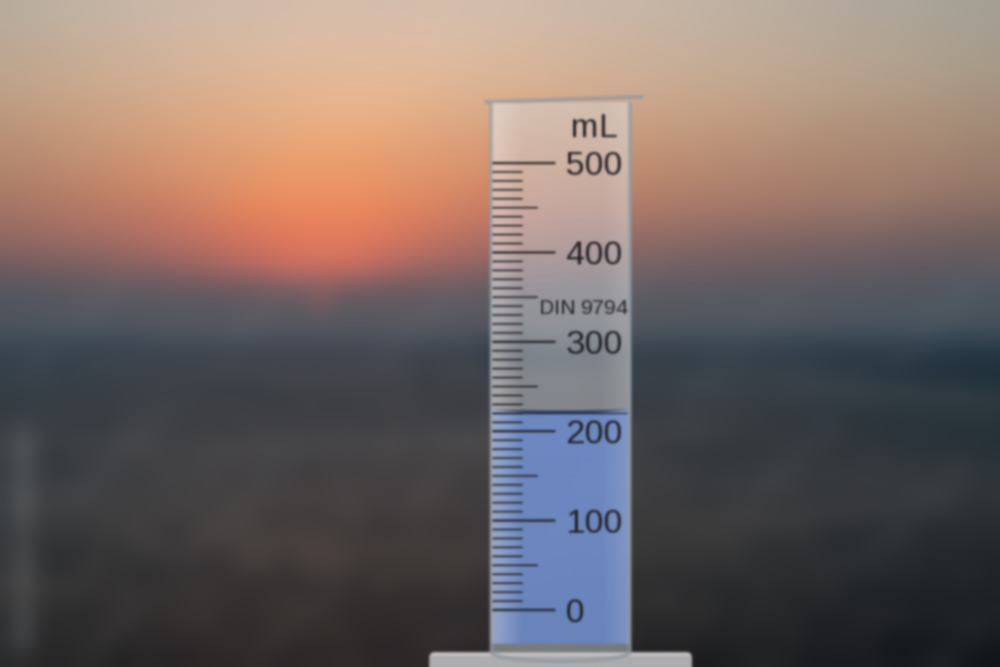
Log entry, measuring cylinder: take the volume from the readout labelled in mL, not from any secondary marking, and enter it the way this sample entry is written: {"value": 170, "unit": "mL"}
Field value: {"value": 220, "unit": "mL"}
